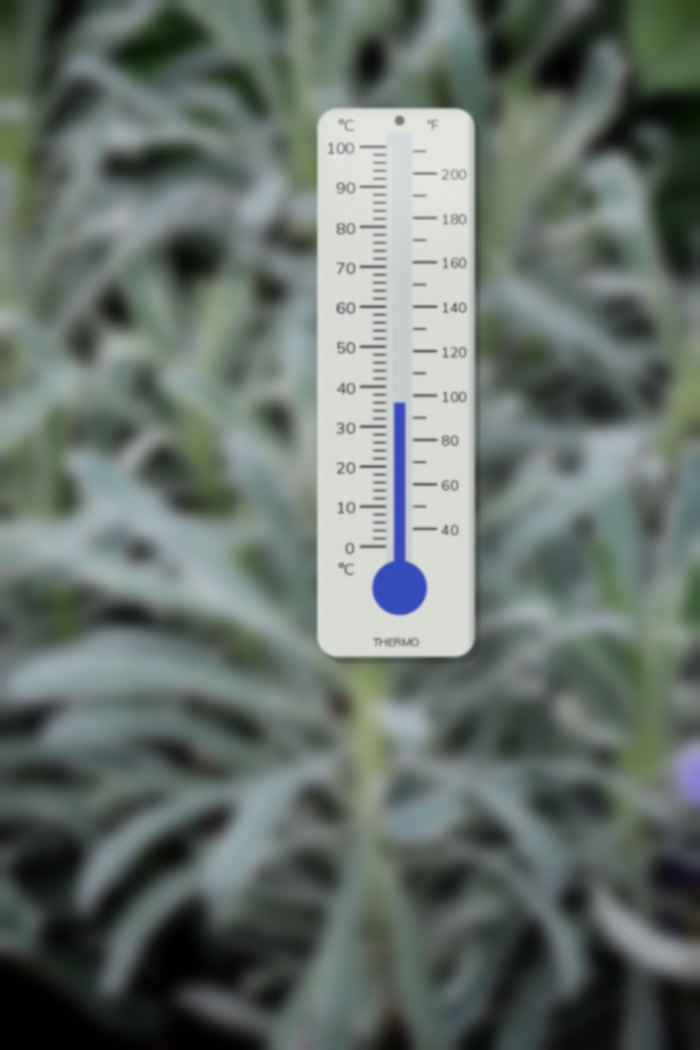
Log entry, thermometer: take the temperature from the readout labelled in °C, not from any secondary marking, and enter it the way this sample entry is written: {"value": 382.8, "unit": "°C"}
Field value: {"value": 36, "unit": "°C"}
